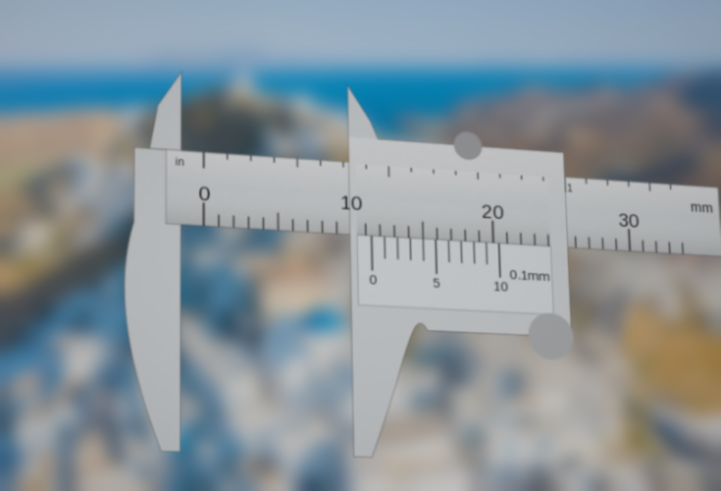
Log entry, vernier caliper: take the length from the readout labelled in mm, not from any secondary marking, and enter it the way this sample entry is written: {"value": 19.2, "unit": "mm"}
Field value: {"value": 11.4, "unit": "mm"}
